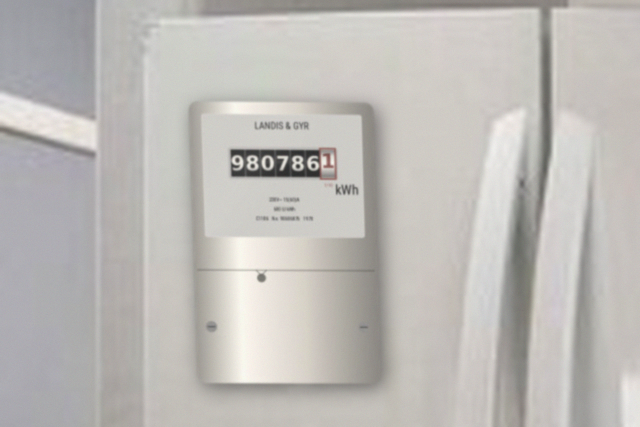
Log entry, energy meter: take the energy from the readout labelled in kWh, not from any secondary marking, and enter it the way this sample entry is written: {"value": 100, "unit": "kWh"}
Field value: {"value": 980786.1, "unit": "kWh"}
